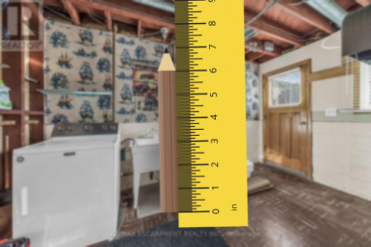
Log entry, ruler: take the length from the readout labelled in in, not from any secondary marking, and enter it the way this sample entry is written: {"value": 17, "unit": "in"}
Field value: {"value": 7, "unit": "in"}
